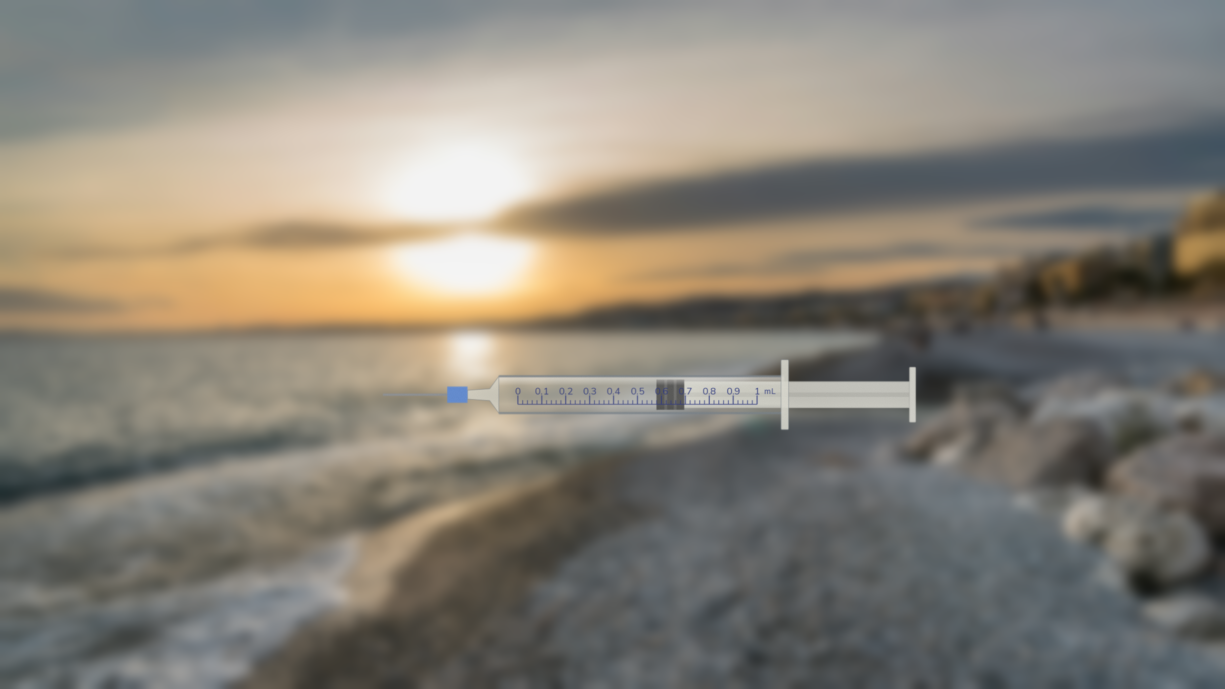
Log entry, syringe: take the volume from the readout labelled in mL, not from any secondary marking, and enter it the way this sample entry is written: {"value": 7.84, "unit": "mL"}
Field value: {"value": 0.58, "unit": "mL"}
